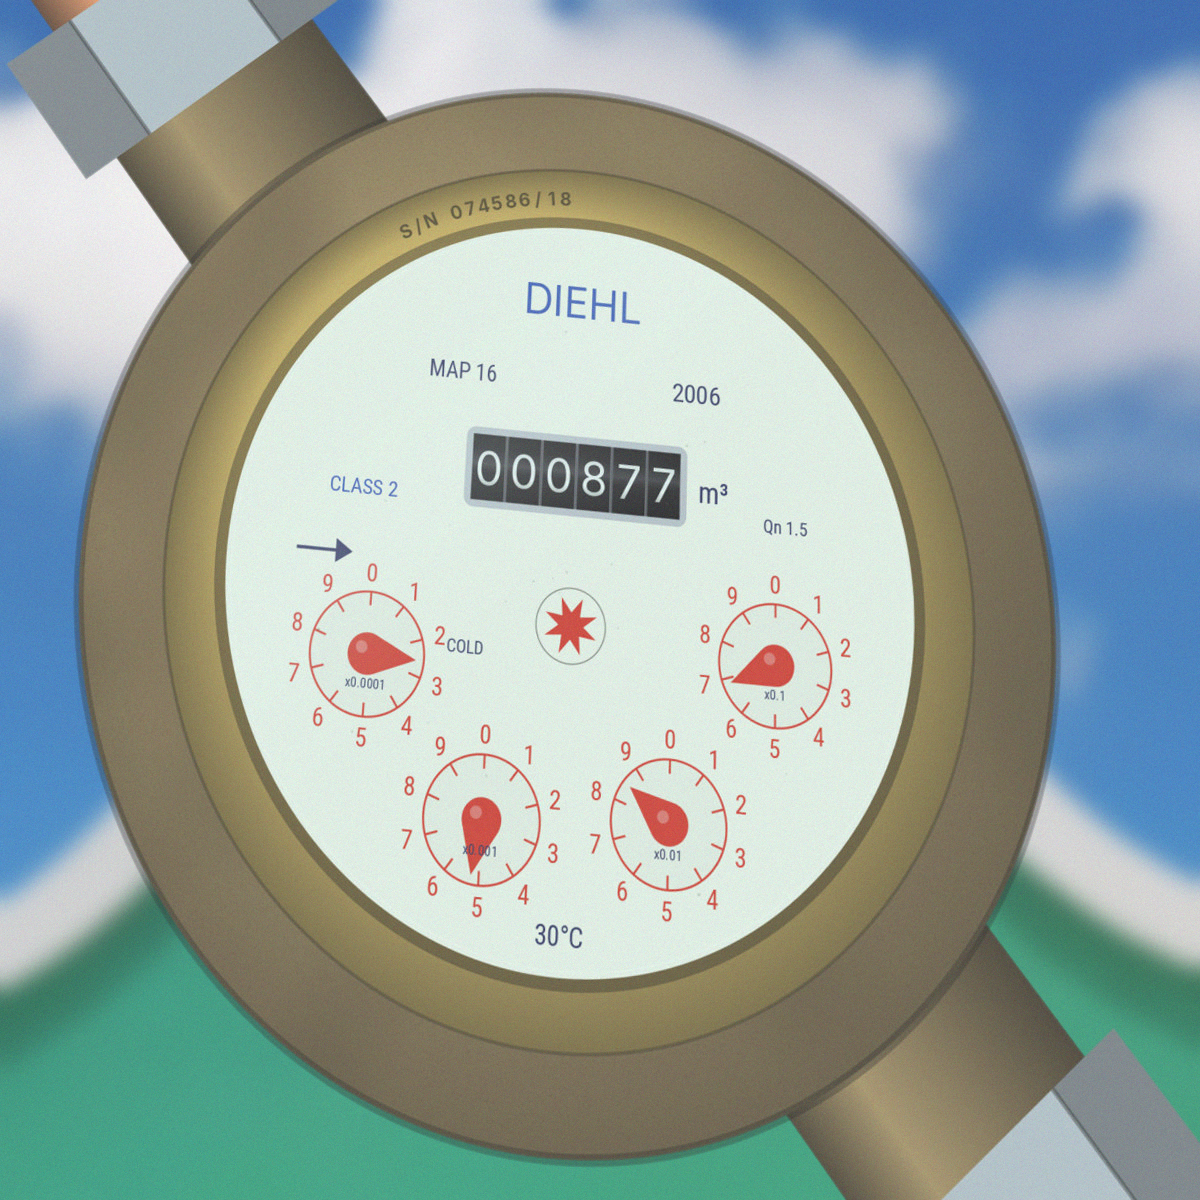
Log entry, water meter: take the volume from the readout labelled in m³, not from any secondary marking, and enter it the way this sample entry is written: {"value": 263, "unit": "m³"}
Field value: {"value": 877.6852, "unit": "m³"}
